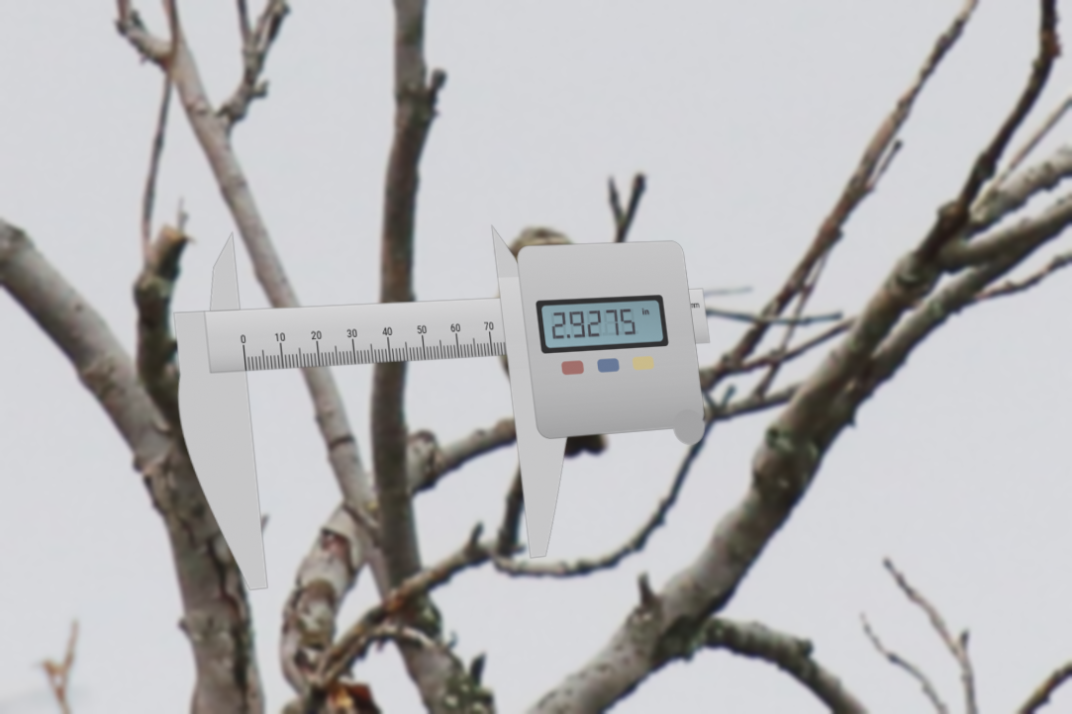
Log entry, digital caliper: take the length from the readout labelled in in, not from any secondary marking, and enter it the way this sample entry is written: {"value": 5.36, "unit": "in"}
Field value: {"value": 2.9275, "unit": "in"}
